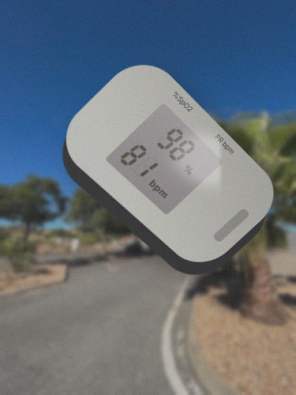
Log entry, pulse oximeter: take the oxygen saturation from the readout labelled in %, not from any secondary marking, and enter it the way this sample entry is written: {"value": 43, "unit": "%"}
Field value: {"value": 98, "unit": "%"}
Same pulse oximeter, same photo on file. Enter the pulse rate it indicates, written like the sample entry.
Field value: {"value": 81, "unit": "bpm"}
